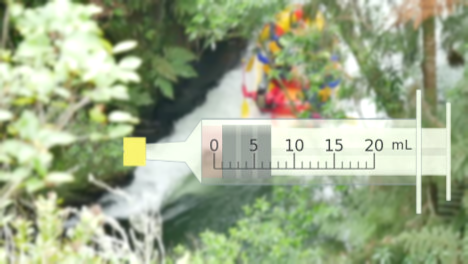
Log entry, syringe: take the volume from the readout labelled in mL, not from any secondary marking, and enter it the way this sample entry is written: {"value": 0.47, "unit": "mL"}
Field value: {"value": 1, "unit": "mL"}
